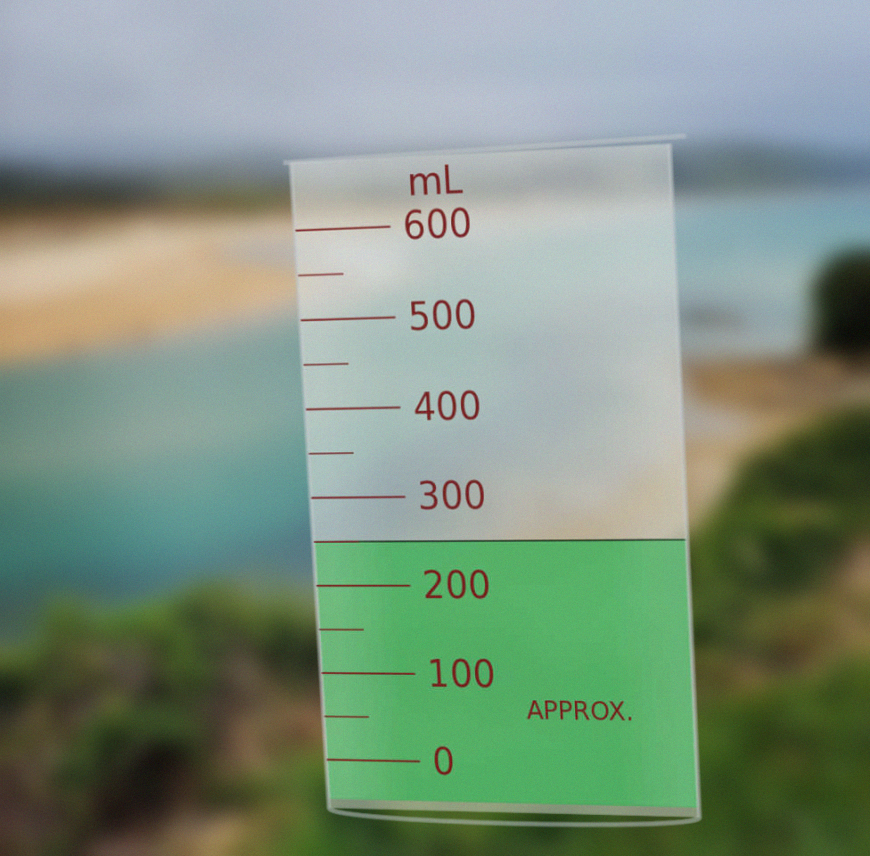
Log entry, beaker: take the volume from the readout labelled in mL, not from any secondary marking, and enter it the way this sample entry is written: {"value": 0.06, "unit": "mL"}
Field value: {"value": 250, "unit": "mL"}
